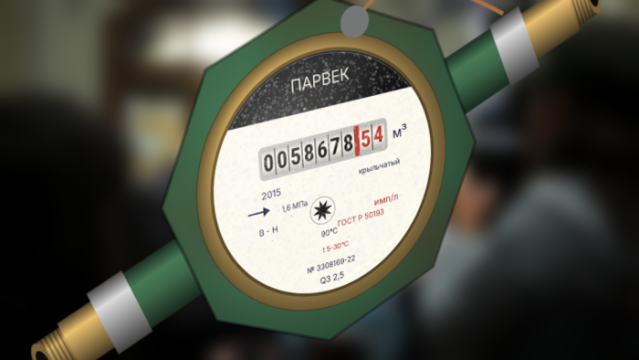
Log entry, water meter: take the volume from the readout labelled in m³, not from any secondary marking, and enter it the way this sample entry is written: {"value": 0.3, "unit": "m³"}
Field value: {"value": 58678.54, "unit": "m³"}
